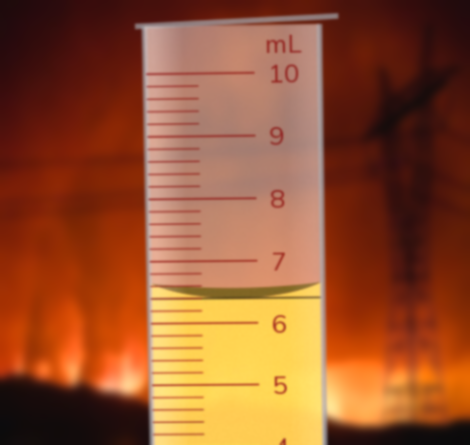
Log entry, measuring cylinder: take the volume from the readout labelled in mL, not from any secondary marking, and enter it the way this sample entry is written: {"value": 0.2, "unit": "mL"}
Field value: {"value": 6.4, "unit": "mL"}
